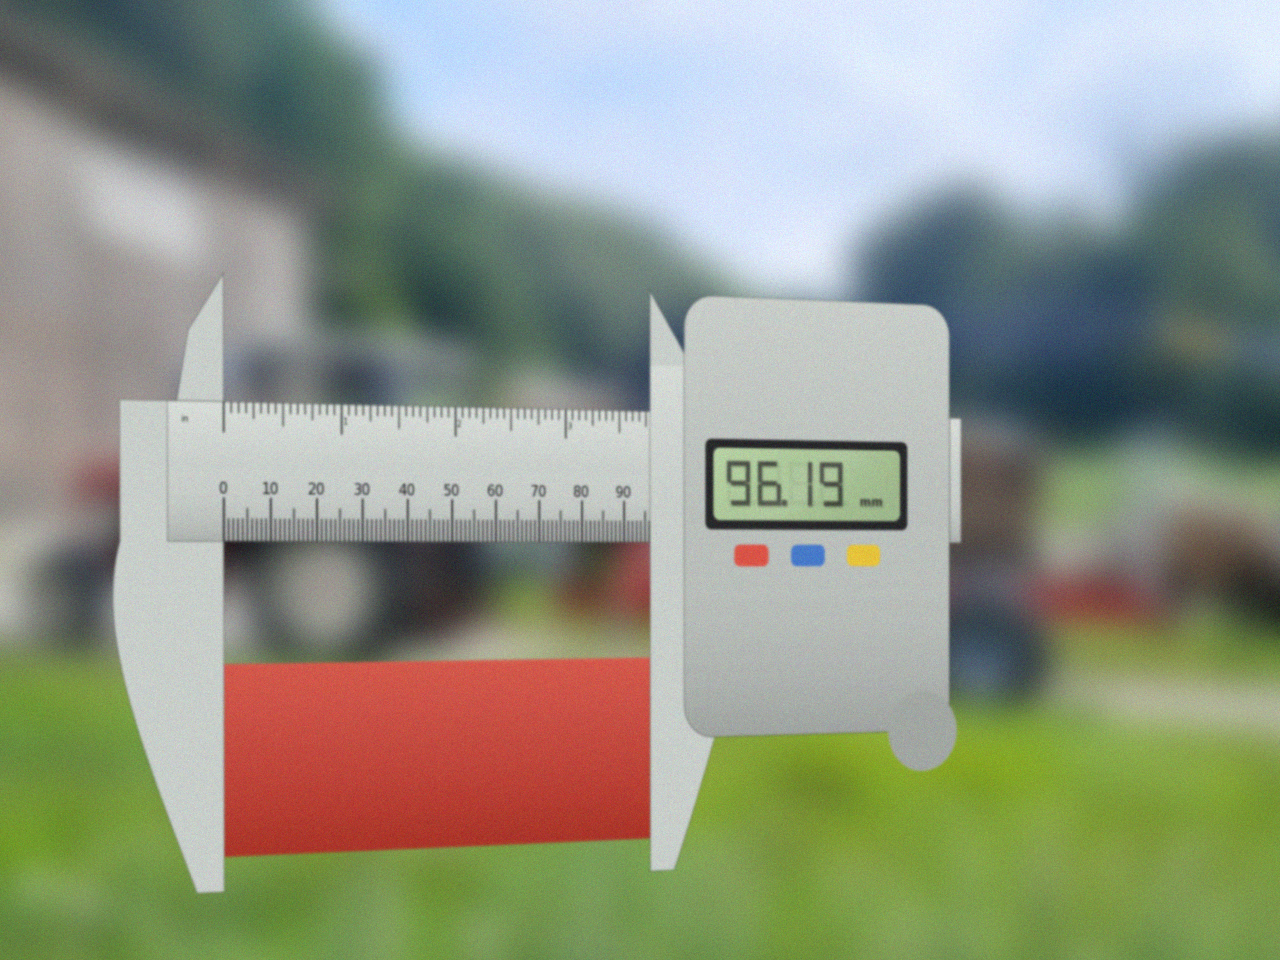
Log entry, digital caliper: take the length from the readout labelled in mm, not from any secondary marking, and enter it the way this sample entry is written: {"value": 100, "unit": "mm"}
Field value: {"value": 96.19, "unit": "mm"}
